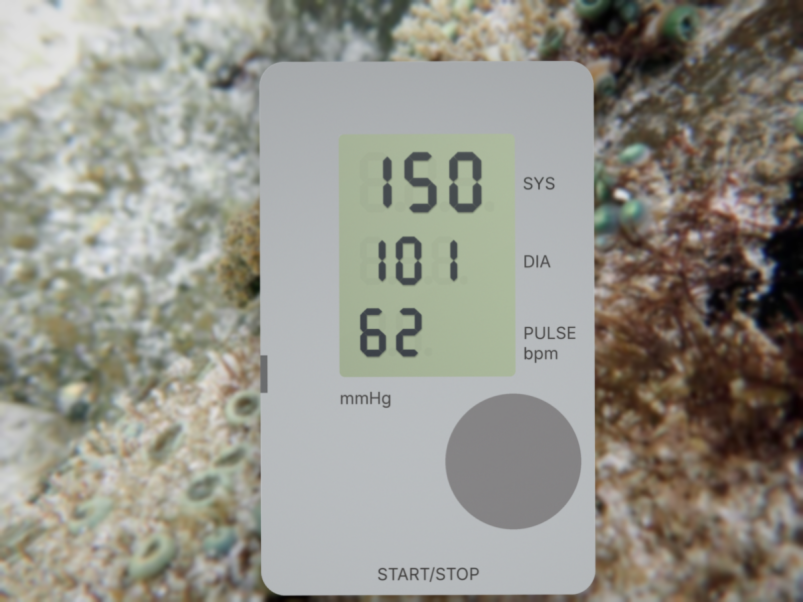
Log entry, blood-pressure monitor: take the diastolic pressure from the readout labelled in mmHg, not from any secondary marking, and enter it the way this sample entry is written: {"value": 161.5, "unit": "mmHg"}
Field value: {"value": 101, "unit": "mmHg"}
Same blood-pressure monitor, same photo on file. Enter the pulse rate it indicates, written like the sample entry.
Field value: {"value": 62, "unit": "bpm"}
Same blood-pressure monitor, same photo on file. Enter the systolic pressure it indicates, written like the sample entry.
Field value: {"value": 150, "unit": "mmHg"}
